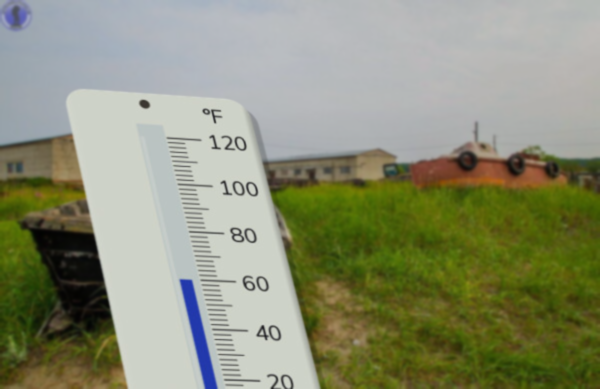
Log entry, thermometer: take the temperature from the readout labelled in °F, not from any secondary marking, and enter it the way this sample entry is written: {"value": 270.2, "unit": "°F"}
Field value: {"value": 60, "unit": "°F"}
